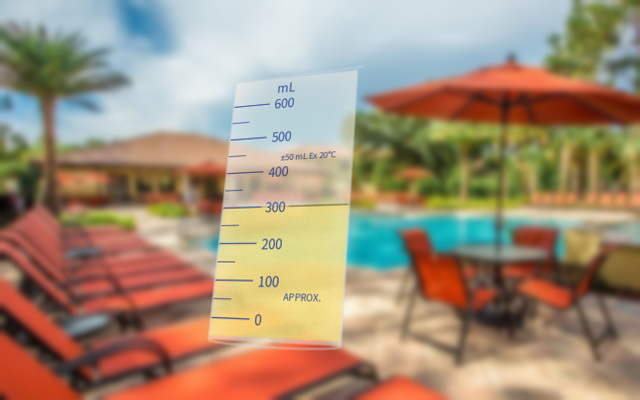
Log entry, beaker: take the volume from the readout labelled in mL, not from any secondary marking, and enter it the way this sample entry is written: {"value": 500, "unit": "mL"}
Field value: {"value": 300, "unit": "mL"}
